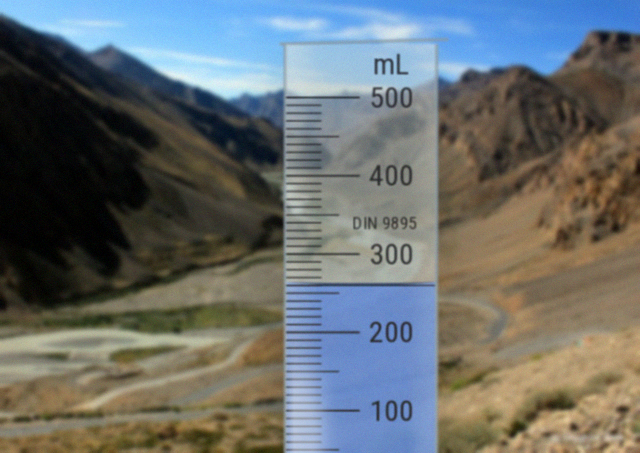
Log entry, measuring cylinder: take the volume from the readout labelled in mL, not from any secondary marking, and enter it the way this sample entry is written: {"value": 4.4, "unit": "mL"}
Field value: {"value": 260, "unit": "mL"}
